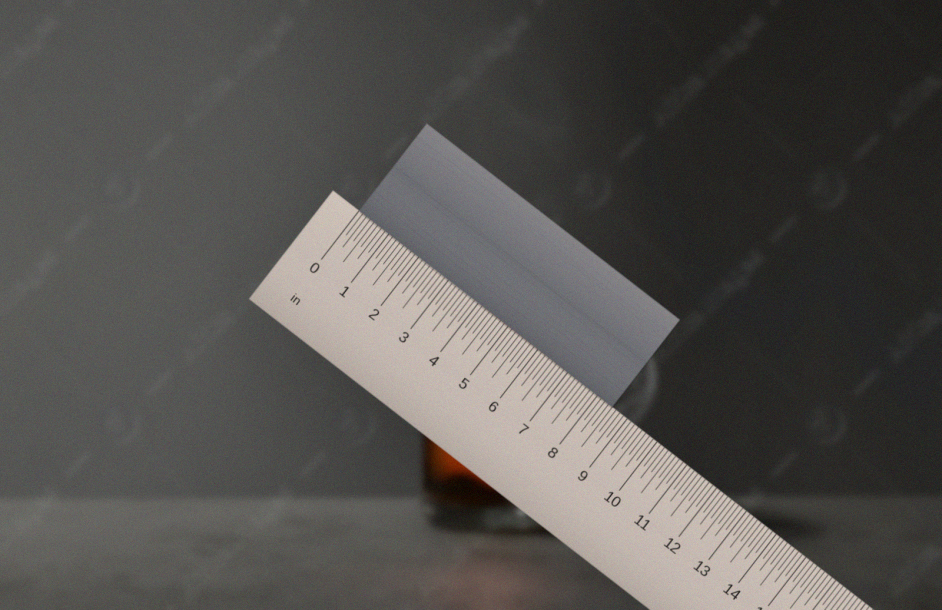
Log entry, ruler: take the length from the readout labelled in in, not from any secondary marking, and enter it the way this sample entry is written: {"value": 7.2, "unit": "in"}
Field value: {"value": 8.5, "unit": "in"}
